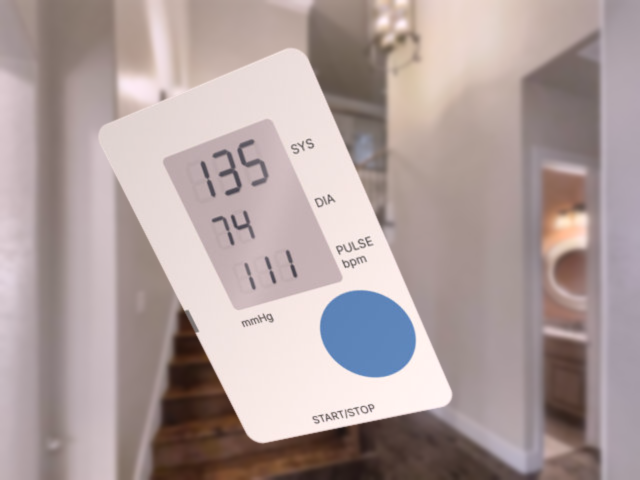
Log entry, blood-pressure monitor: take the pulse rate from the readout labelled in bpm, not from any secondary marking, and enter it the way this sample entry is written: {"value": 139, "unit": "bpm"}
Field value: {"value": 111, "unit": "bpm"}
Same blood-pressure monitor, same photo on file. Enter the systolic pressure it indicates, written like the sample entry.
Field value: {"value": 135, "unit": "mmHg"}
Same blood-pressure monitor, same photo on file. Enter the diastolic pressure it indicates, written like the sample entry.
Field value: {"value": 74, "unit": "mmHg"}
